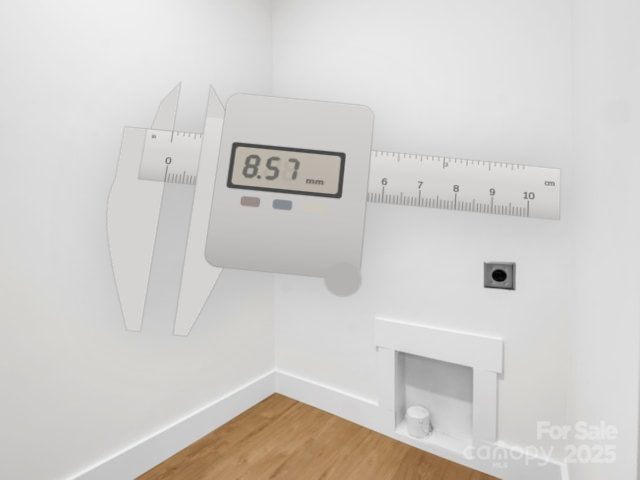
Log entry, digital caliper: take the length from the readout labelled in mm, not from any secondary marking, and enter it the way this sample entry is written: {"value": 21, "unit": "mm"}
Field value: {"value": 8.57, "unit": "mm"}
